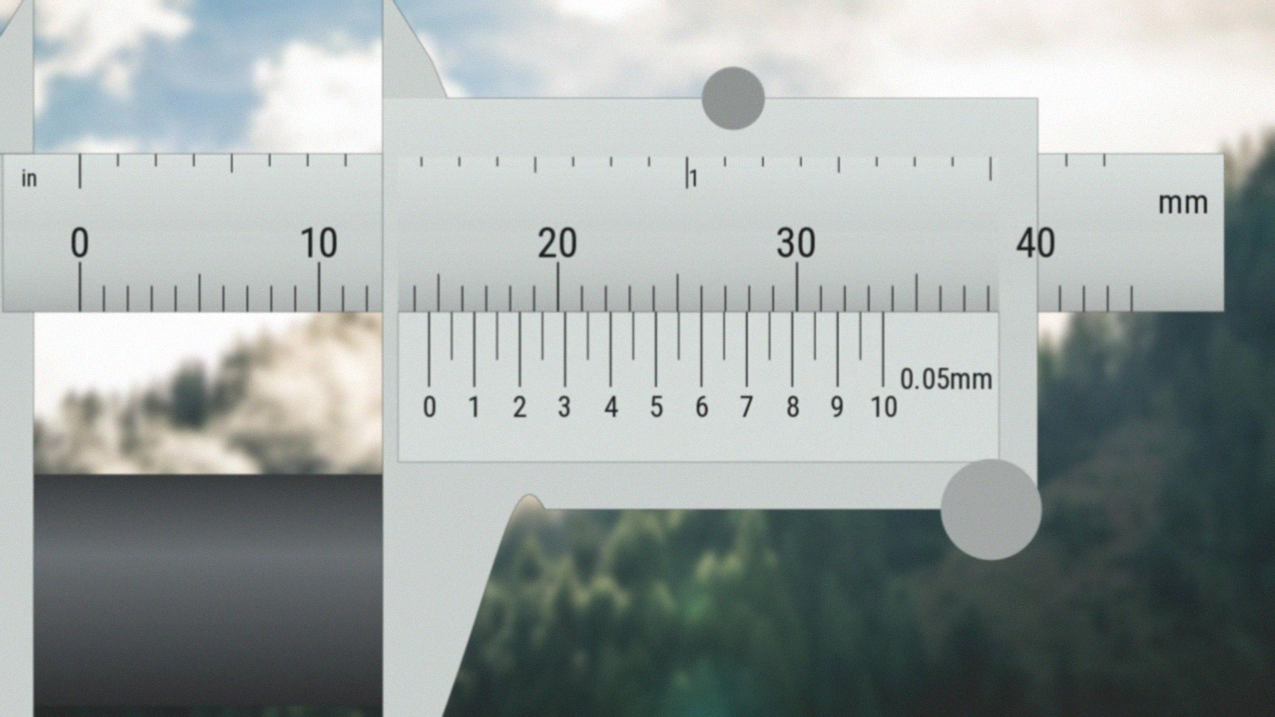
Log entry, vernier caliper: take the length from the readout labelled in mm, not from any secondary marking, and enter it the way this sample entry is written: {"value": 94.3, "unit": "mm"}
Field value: {"value": 14.6, "unit": "mm"}
